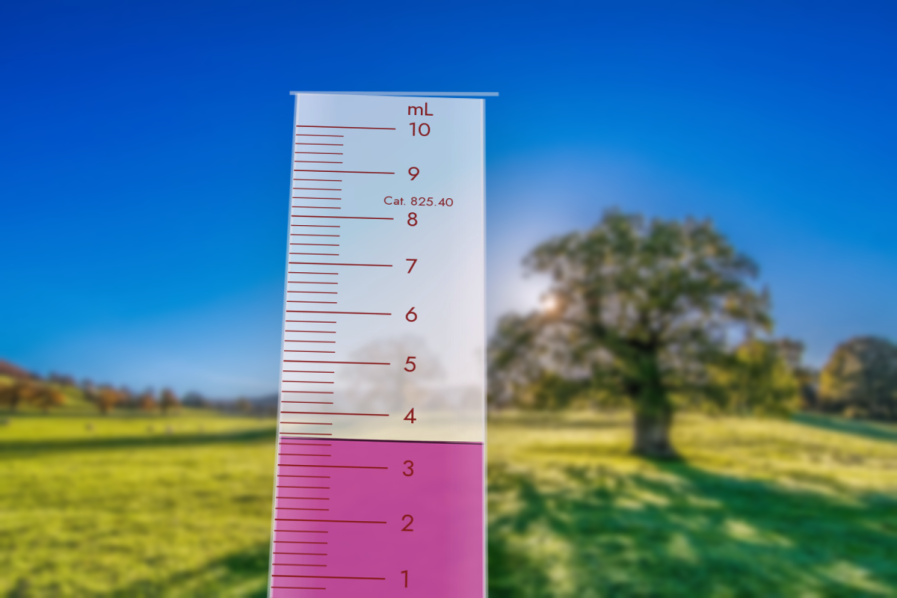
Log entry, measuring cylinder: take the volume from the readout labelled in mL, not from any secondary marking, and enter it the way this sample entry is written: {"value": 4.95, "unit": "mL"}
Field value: {"value": 3.5, "unit": "mL"}
